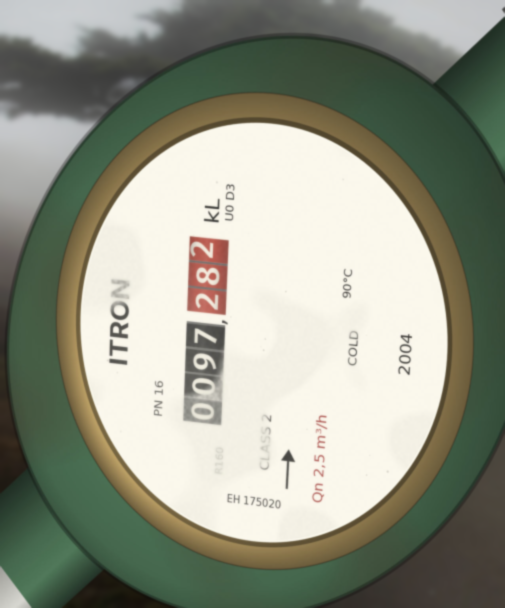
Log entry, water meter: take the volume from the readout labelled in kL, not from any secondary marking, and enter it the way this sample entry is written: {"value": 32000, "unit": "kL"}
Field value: {"value": 97.282, "unit": "kL"}
